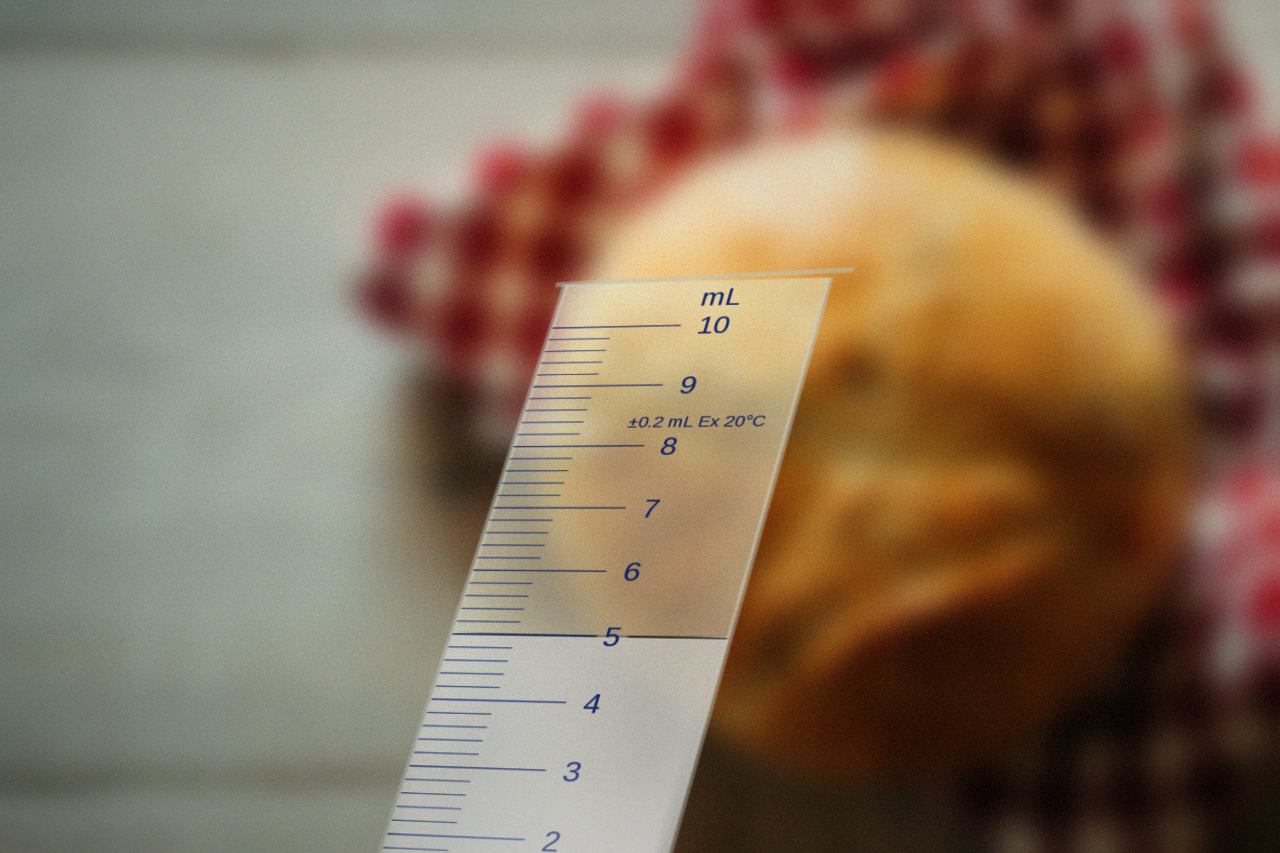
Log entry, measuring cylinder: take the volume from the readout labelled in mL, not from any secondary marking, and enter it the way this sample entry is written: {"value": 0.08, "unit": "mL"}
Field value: {"value": 5, "unit": "mL"}
